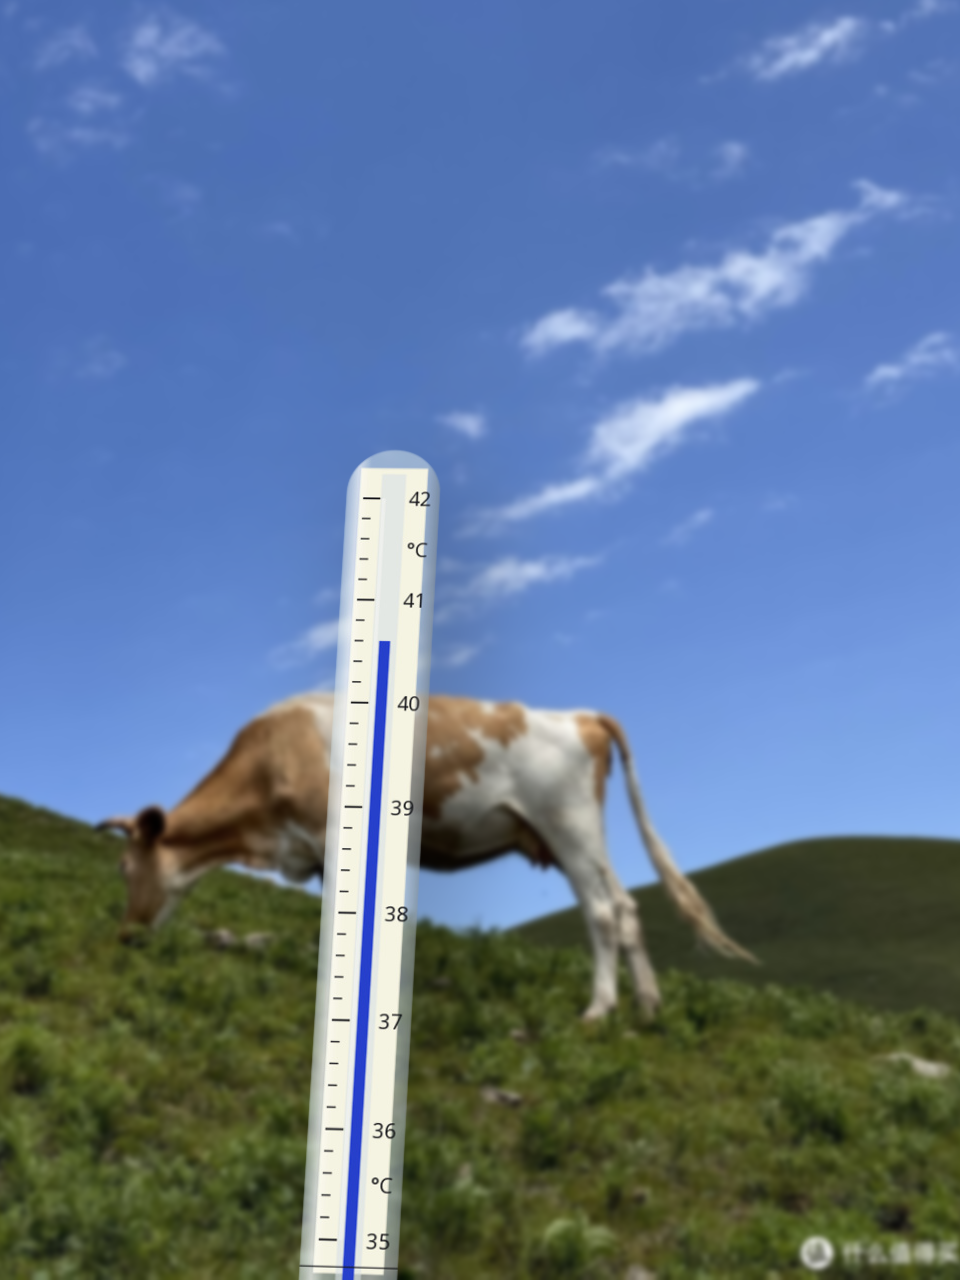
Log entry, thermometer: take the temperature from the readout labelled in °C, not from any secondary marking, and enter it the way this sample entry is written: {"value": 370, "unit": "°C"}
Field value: {"value": 40.6, "unit": "°C"}
